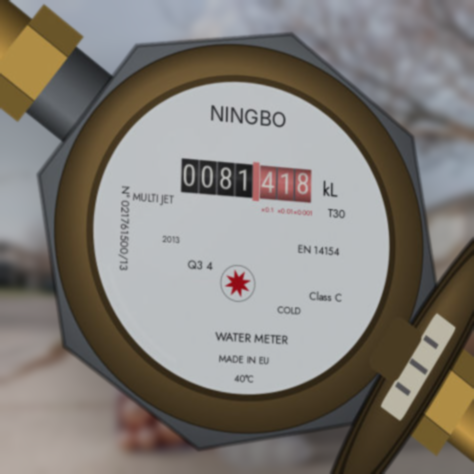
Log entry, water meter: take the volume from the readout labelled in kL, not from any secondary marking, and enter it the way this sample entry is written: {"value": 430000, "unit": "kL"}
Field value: {"value": 81.418, "unit": "kL"}
